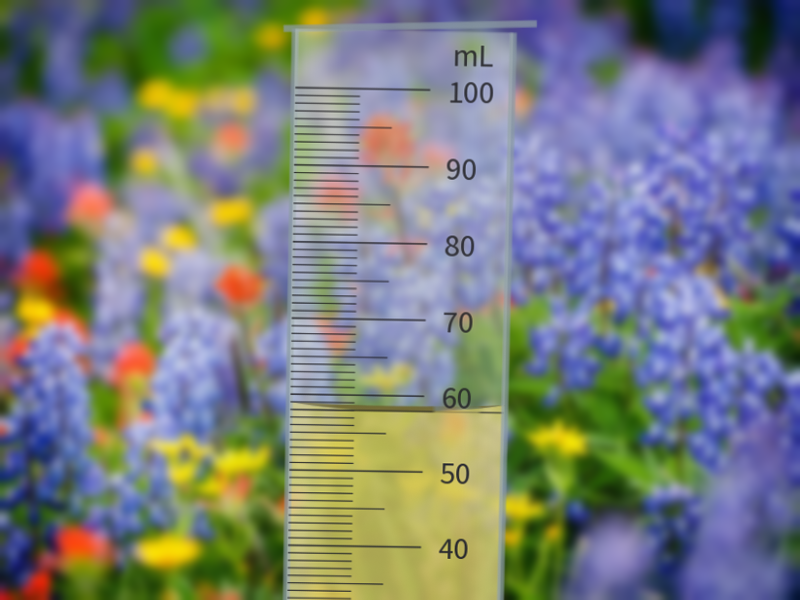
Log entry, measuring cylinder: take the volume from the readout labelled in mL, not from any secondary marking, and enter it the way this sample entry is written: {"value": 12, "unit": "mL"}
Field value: {"value": 58, "unit": "mL"}
